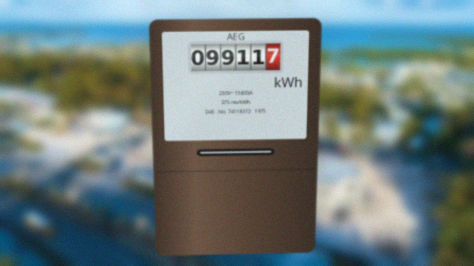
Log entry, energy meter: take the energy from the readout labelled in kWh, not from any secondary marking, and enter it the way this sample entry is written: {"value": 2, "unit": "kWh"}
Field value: {"value": 9911.7, "unit": "kWh"}
